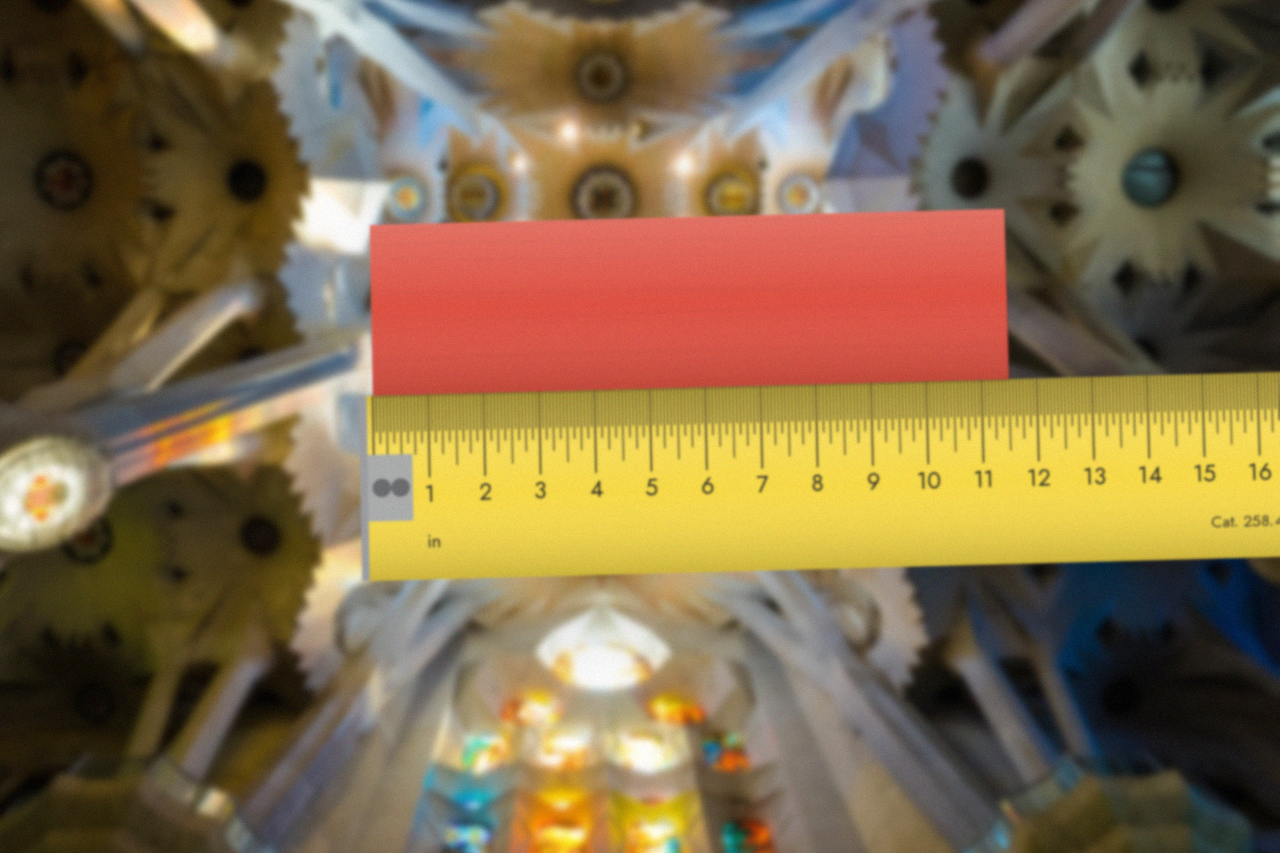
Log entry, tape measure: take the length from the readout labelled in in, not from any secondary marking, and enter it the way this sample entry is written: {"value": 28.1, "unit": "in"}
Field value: {"value": 11.5, "unit": "in"}
